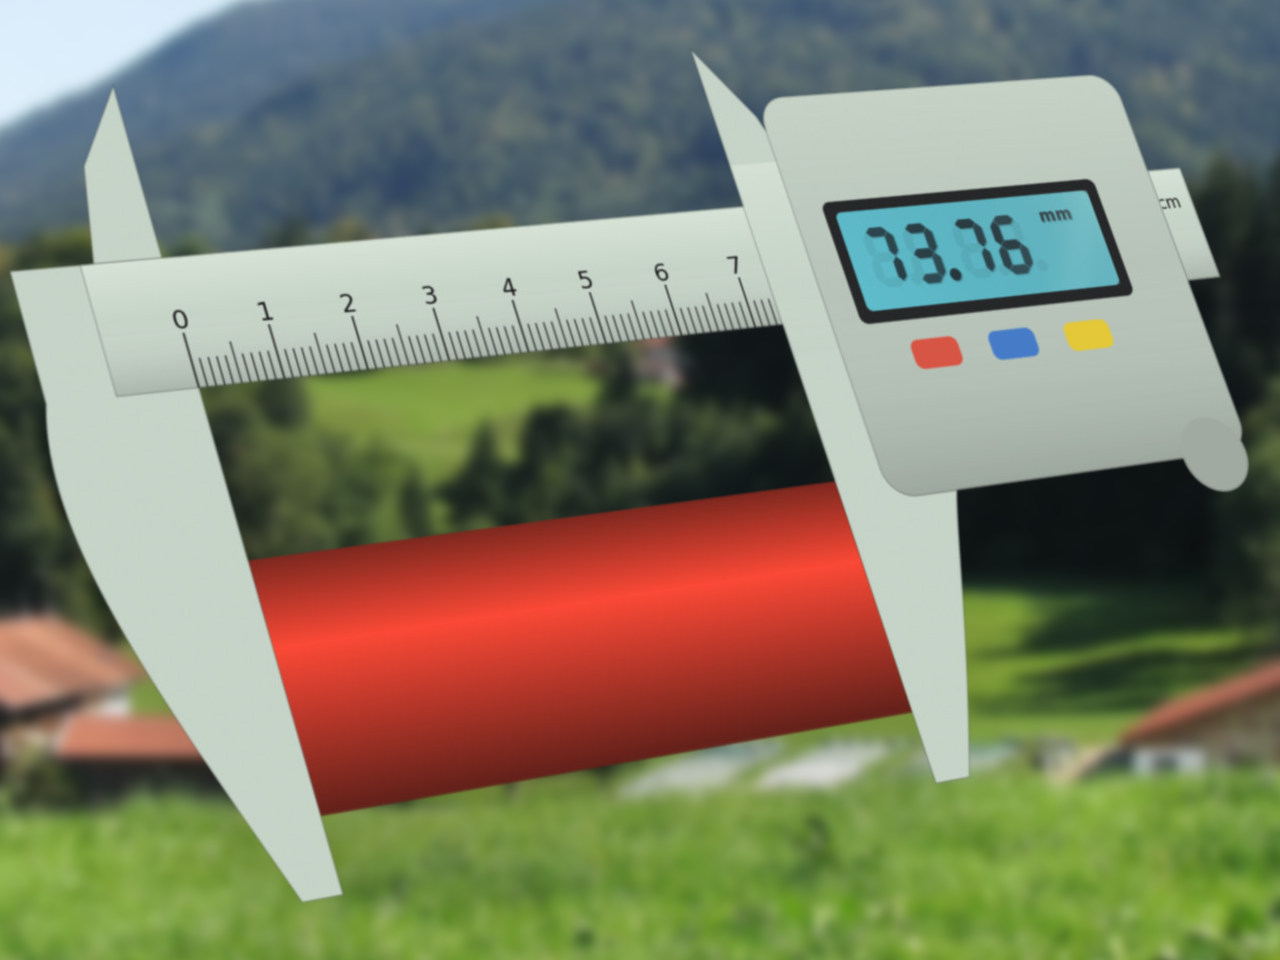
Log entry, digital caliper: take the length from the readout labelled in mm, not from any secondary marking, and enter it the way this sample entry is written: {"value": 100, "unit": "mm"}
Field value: {"value": 73.76, "unit": "mm"}
